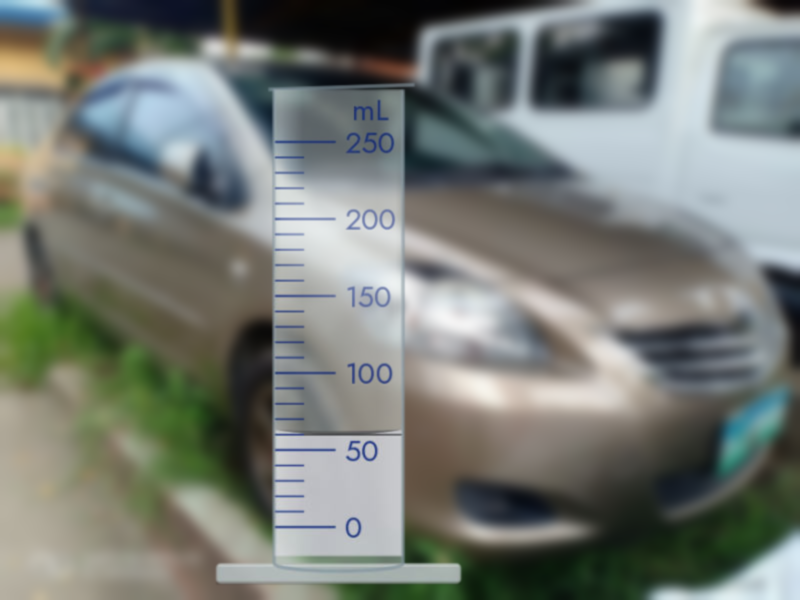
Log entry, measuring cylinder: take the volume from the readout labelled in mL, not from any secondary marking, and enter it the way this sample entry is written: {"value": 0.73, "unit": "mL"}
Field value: {"value": 60, "unit": "mL"}
